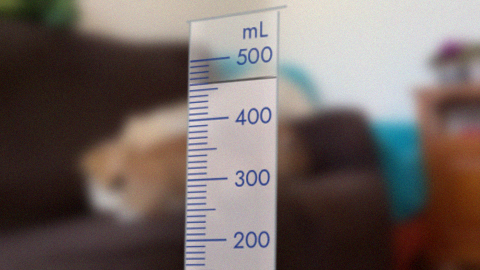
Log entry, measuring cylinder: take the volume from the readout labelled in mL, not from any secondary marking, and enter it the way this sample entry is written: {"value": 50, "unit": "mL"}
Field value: {"value": 460, "unit": "mL"}
